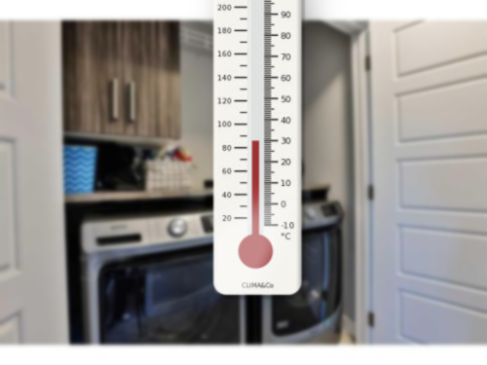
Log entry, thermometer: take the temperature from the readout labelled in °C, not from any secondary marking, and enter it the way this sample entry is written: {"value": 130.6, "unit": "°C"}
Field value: {"value": 30, "unit": "°C"}
